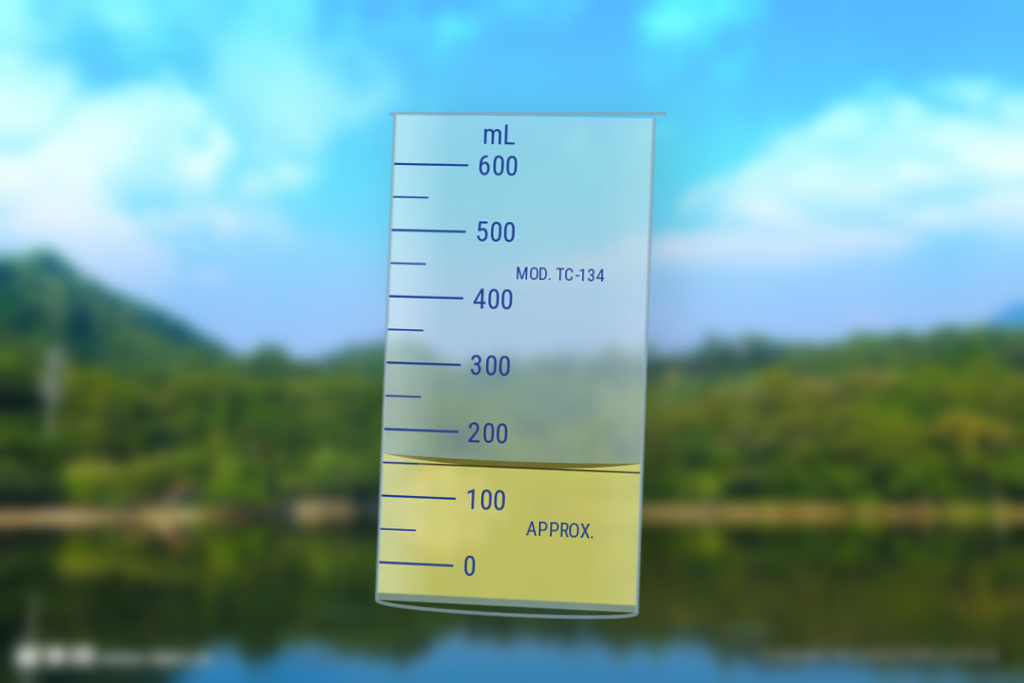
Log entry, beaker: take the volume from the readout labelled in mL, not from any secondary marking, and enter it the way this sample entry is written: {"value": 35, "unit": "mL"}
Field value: {"value": 150, "unit": "mL"}
